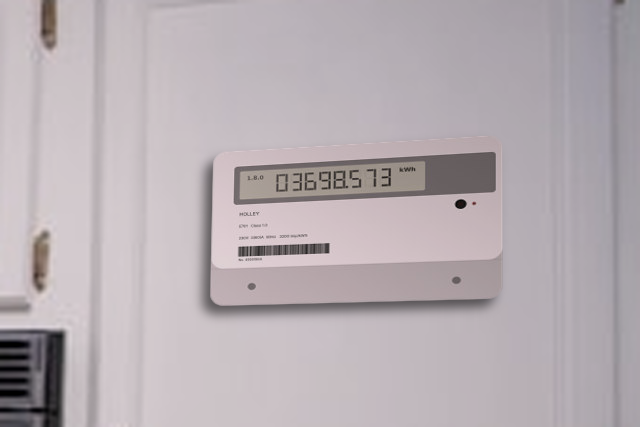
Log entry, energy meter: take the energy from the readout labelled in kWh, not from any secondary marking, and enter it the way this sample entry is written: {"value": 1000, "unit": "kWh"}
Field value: {"value": 3698.573, "unit": "kWh"}
